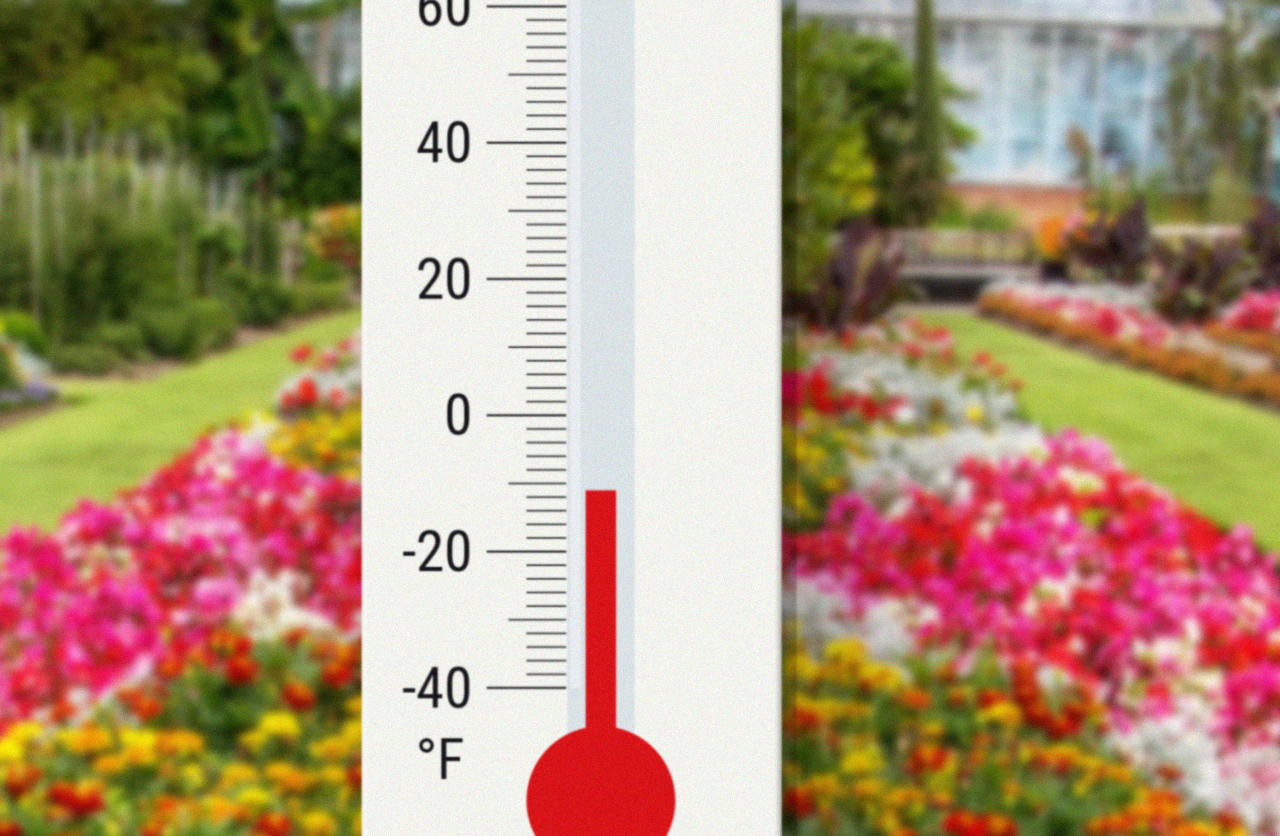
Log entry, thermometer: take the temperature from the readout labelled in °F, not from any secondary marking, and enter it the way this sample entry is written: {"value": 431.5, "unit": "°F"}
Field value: {"value": -11, "unit": "°F"}
